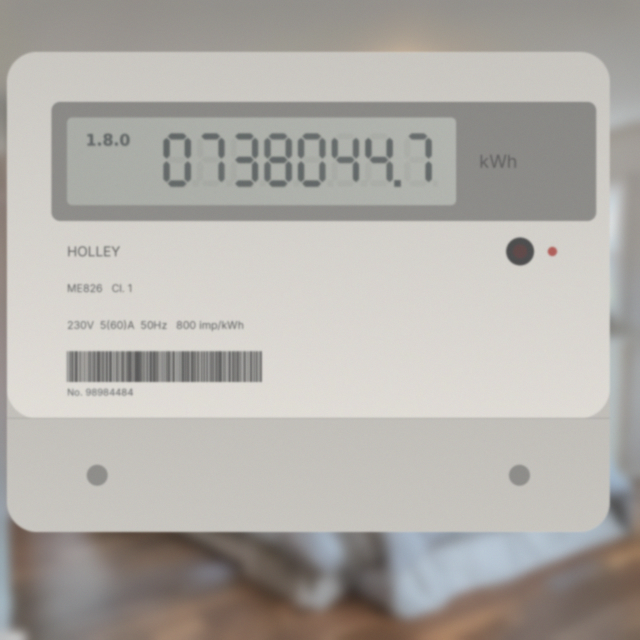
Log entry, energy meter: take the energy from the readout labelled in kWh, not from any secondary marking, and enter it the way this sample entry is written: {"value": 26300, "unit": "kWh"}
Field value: {"value": 738044.7, "unit": "kWh"}
